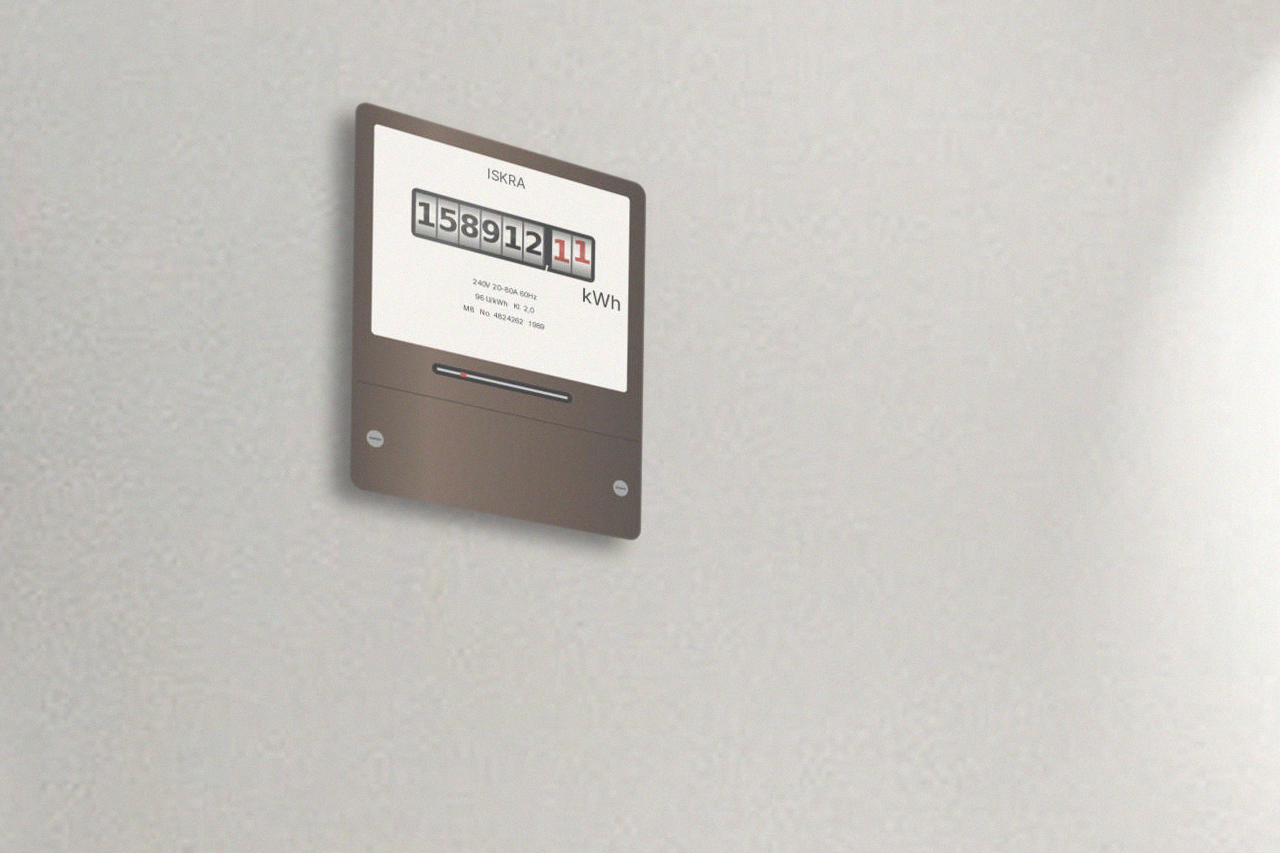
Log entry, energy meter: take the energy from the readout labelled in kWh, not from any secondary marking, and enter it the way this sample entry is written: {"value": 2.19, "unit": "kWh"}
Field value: {"value": 158912.11, "unit": "kWh"}
